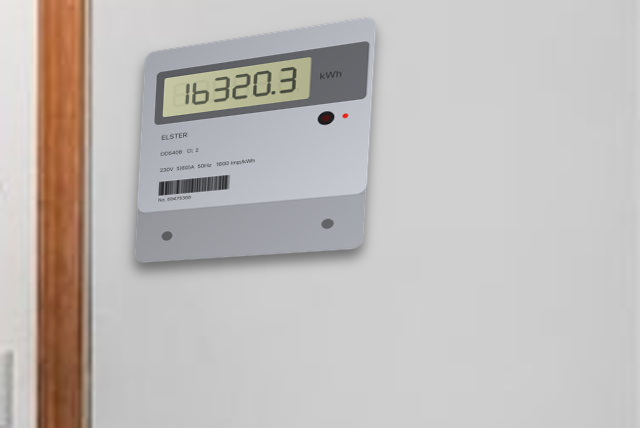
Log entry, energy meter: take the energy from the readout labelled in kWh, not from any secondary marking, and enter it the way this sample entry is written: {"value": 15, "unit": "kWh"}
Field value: {"value": 16320.3, "unit": "kWh"}
